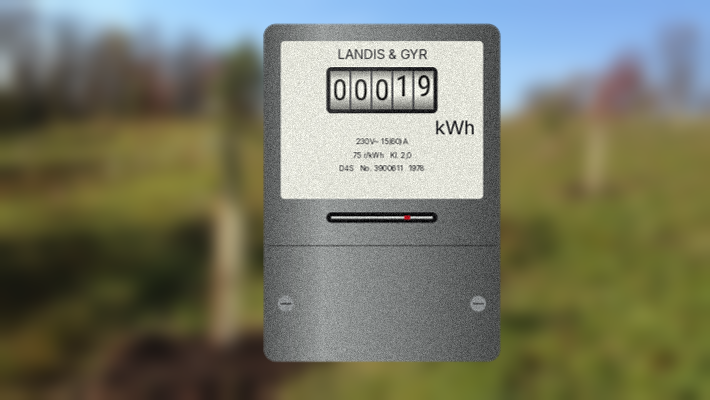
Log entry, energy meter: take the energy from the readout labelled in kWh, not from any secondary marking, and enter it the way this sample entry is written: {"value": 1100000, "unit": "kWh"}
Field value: {"value": 19, "unit": "kWh"}
